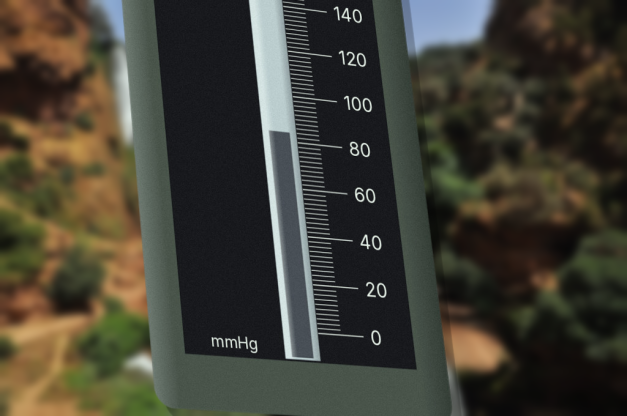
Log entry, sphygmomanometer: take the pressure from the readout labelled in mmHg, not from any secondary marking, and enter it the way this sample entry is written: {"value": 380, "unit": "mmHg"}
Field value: {"value": 84, "unit": "mmHg"}
